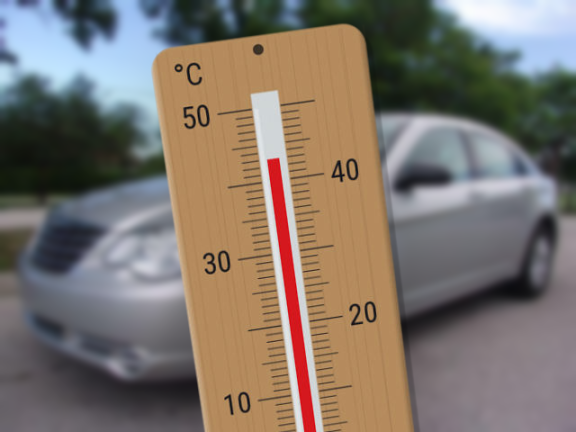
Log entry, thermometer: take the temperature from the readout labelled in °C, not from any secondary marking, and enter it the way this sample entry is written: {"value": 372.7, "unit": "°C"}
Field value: {"value": 43, "unit": "°C"}
